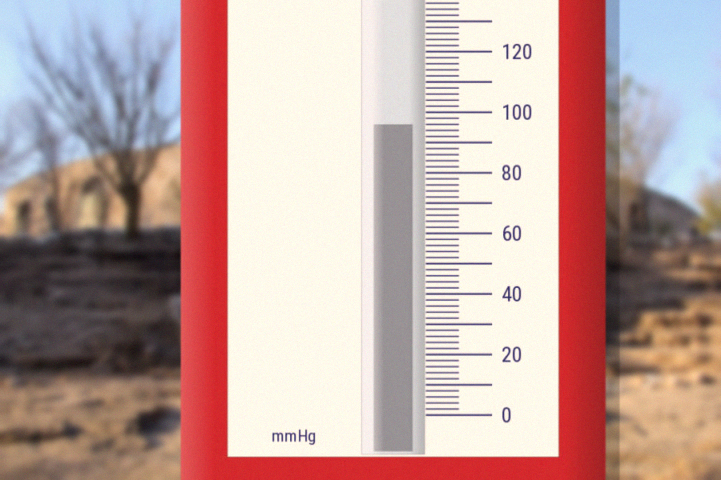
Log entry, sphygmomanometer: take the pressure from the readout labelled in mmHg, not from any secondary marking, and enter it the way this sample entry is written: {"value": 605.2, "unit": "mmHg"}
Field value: {"value": 96, "unit": "mmHg"}
